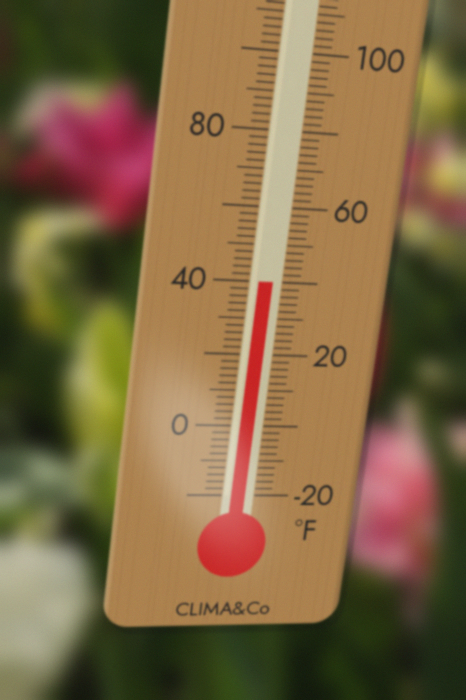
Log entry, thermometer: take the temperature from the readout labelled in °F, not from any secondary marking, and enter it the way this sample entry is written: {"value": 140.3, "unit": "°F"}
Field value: {"value": 40, "unit": "°F"}
